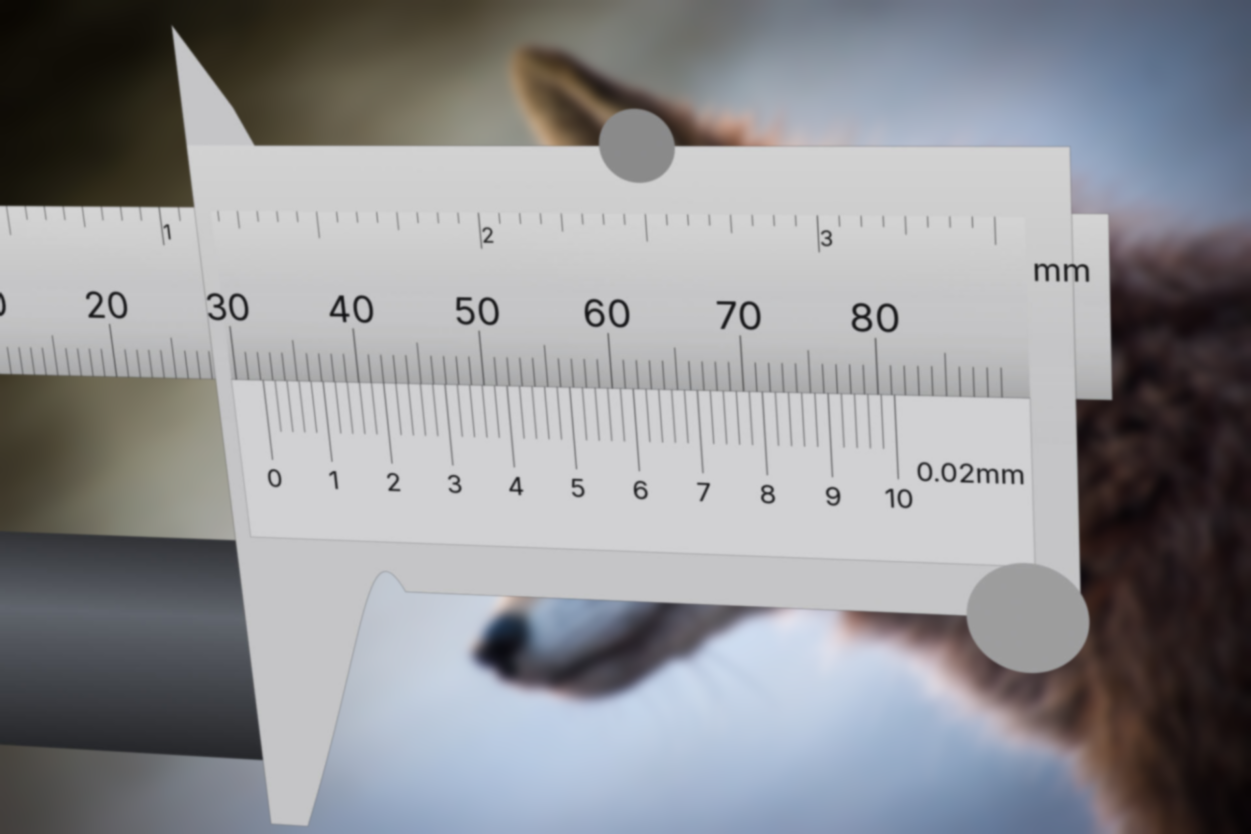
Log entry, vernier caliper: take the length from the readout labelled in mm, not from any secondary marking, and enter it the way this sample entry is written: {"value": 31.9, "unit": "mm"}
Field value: {"value": 32.2, "unit": "mm"}
